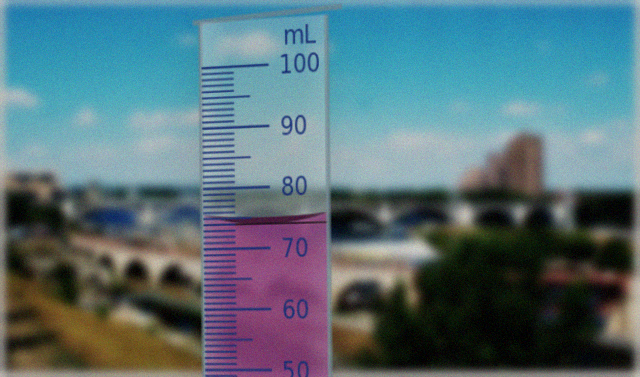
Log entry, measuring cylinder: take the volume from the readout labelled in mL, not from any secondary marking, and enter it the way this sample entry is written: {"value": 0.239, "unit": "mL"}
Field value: {"value": 74, "unit": "mL"}
